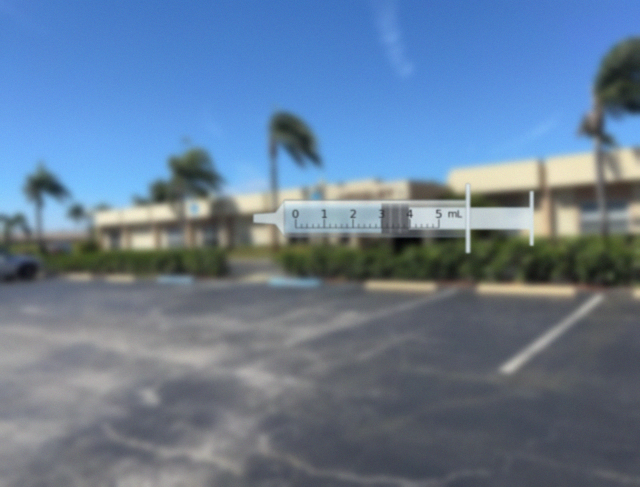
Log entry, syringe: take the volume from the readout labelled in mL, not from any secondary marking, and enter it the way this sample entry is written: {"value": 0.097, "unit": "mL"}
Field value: {"value": 3, "unit": "mL"}
